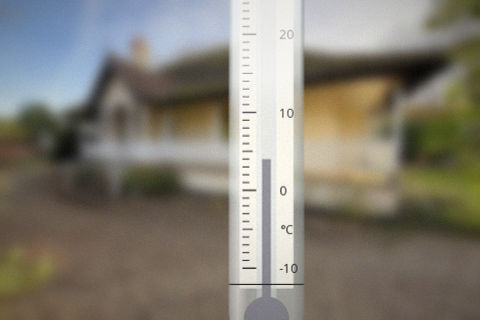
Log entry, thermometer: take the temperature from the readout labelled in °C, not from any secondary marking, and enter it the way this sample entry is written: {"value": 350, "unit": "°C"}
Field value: {"value": 4, "unit": "°C"}
